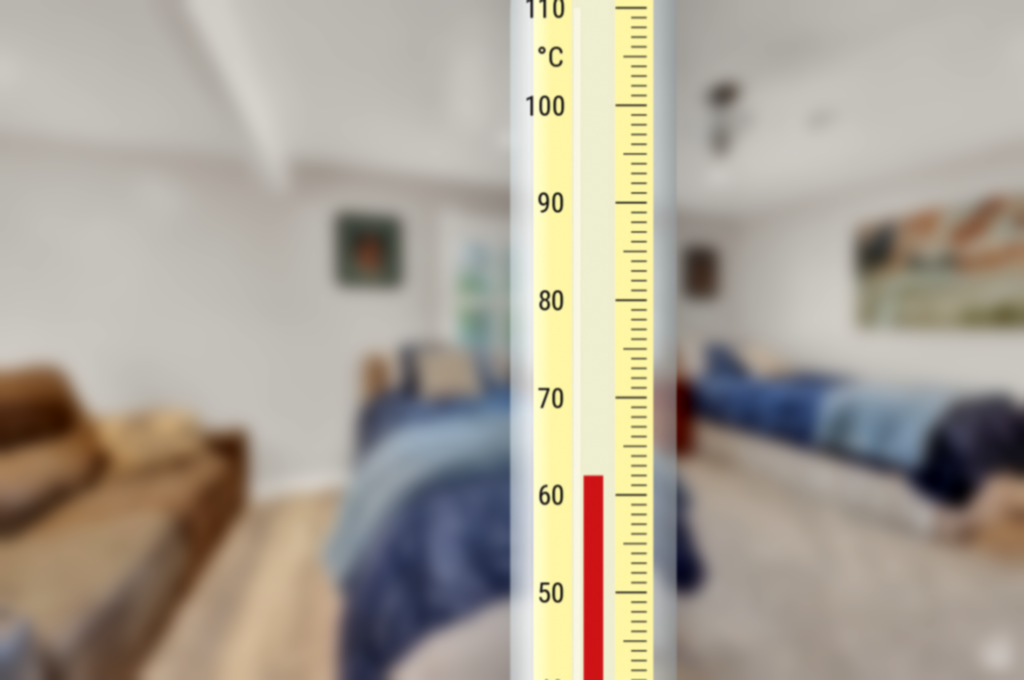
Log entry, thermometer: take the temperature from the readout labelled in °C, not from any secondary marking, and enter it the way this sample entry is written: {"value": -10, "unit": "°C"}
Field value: {"value": 62, "unit": "°C"}
